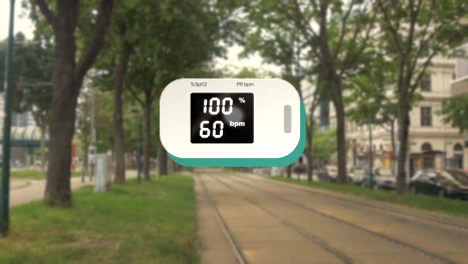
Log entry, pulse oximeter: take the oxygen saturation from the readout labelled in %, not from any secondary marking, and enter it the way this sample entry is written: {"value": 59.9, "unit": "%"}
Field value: {"value": 100, "unit": "%"}
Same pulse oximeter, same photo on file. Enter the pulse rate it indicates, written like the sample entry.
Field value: {"value": 60, "unit": "bpm"}
